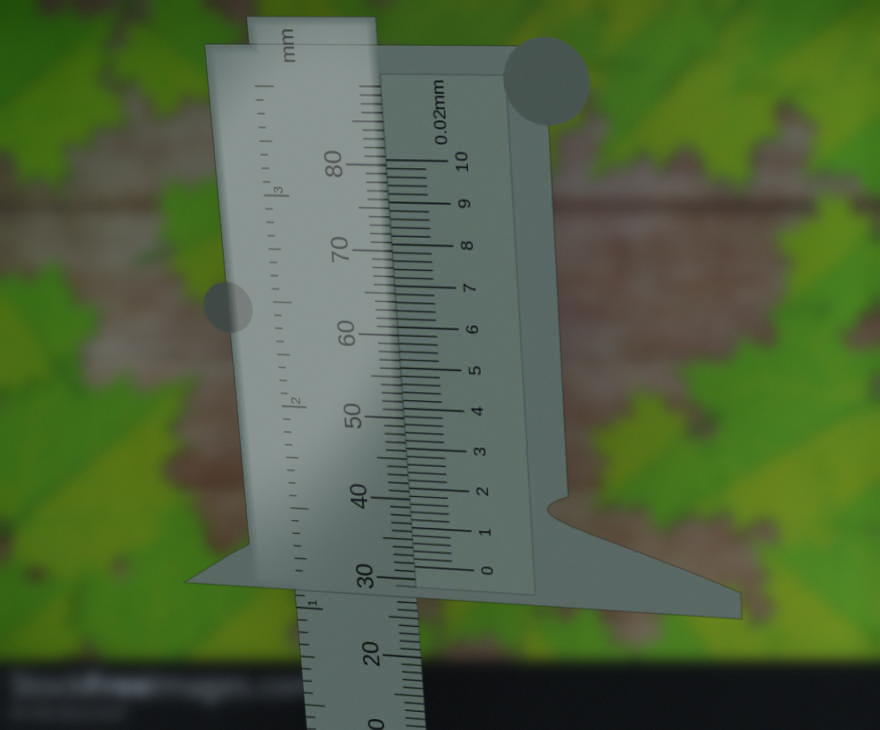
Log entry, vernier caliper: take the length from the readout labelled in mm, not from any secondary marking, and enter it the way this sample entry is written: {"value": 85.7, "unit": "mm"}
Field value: {"value": 31.6, "unit": "mm"}
